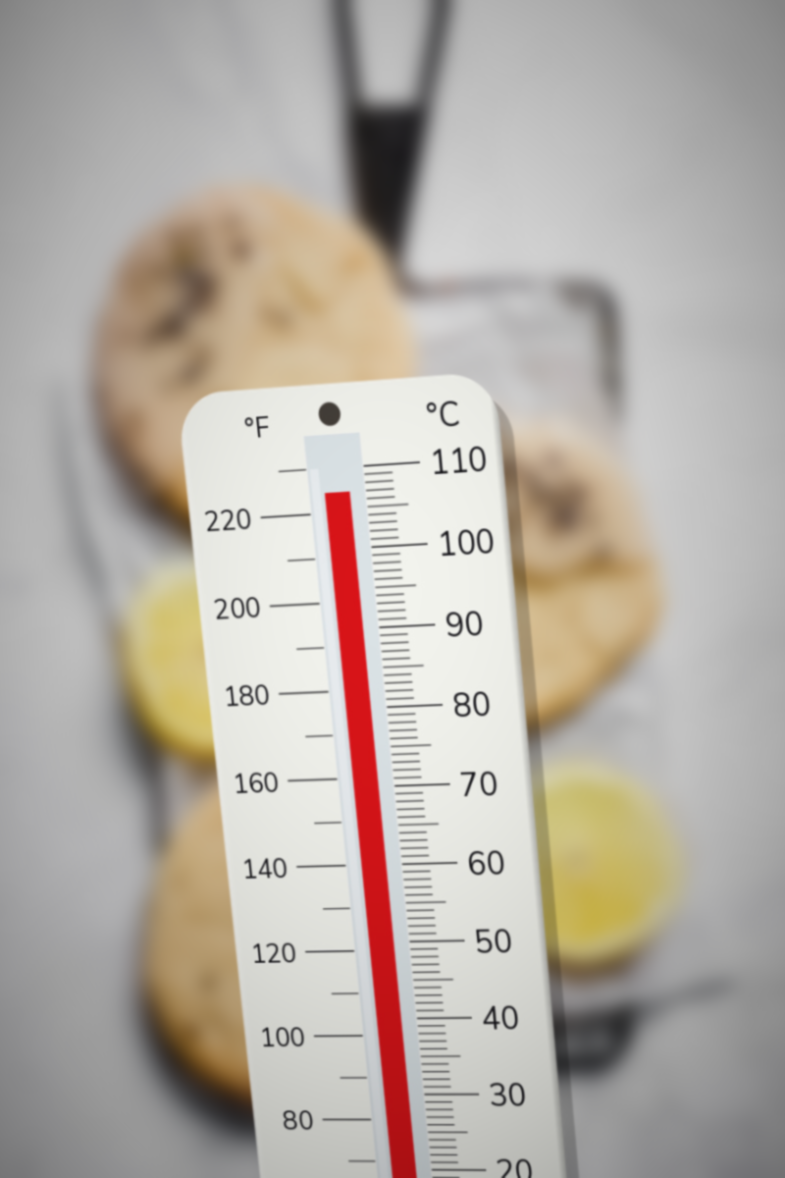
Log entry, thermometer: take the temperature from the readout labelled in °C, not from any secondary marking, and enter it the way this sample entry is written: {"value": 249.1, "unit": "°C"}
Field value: {"value": 107, "unit": "°C"}
